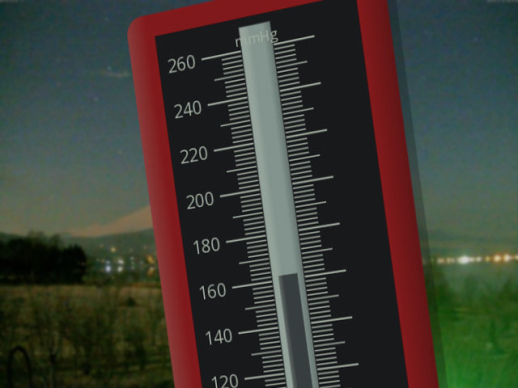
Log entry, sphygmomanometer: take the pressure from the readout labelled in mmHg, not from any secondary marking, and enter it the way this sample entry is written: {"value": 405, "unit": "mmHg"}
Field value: {"value": 162, "unit": "mmHg"}
